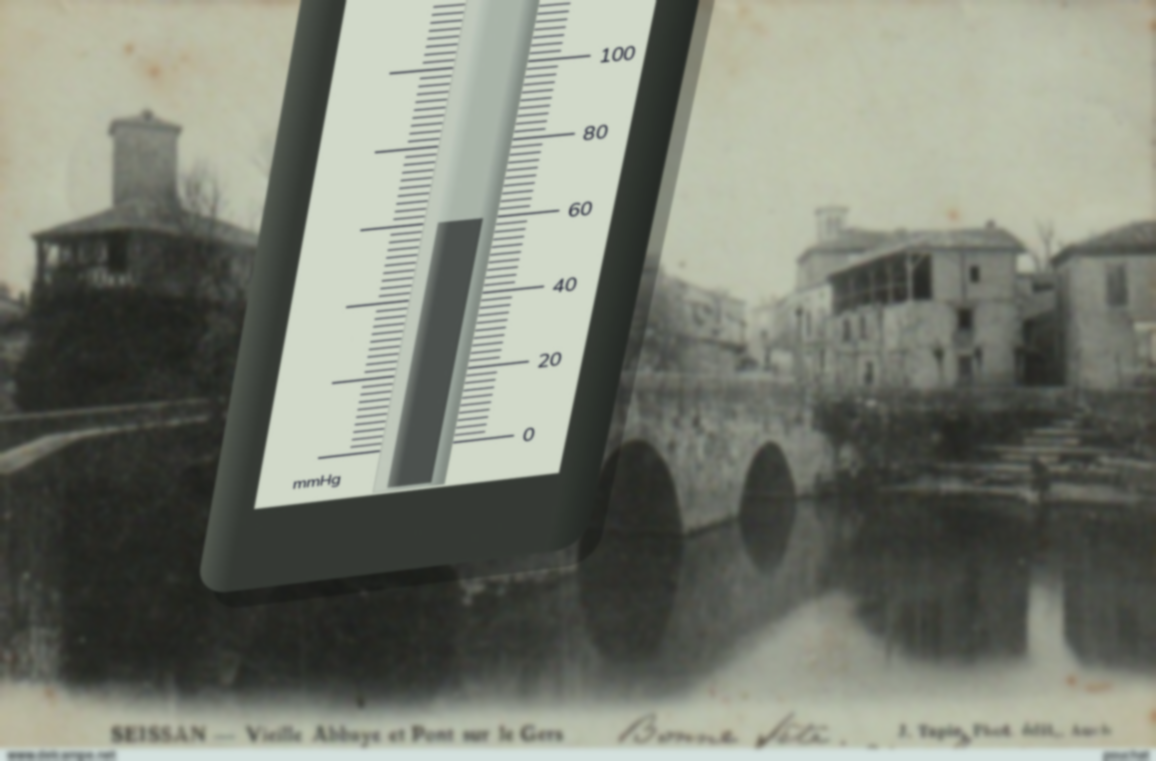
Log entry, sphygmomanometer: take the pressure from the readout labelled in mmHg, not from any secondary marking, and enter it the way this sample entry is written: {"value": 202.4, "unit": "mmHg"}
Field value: {"value": 60, "unit": "mmHg"}
